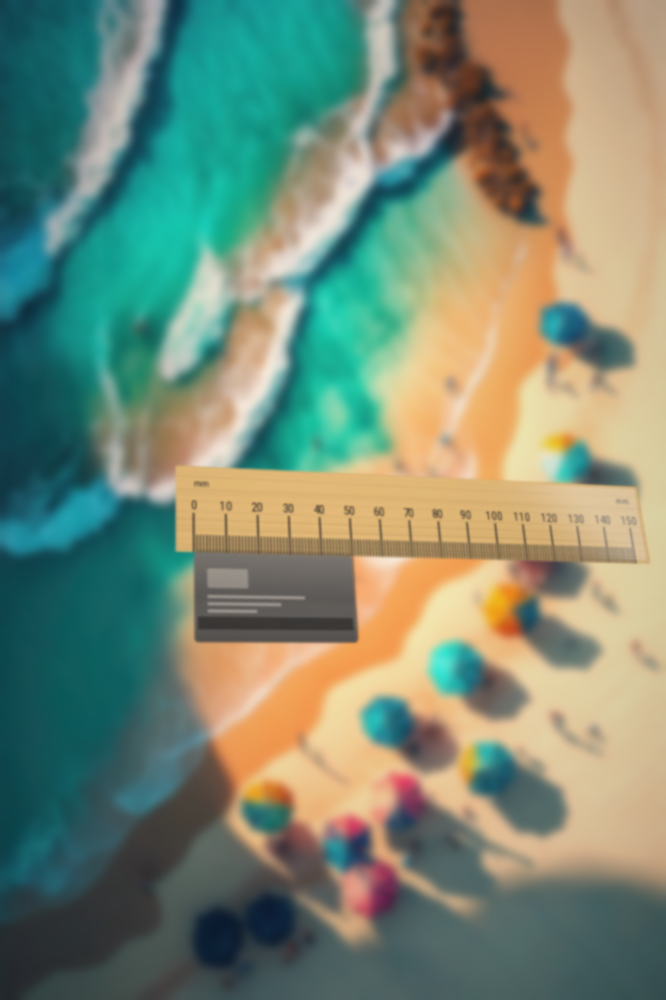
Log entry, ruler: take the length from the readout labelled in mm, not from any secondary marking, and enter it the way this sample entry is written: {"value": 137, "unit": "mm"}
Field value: {"value": 50, "unit": "mm"}
